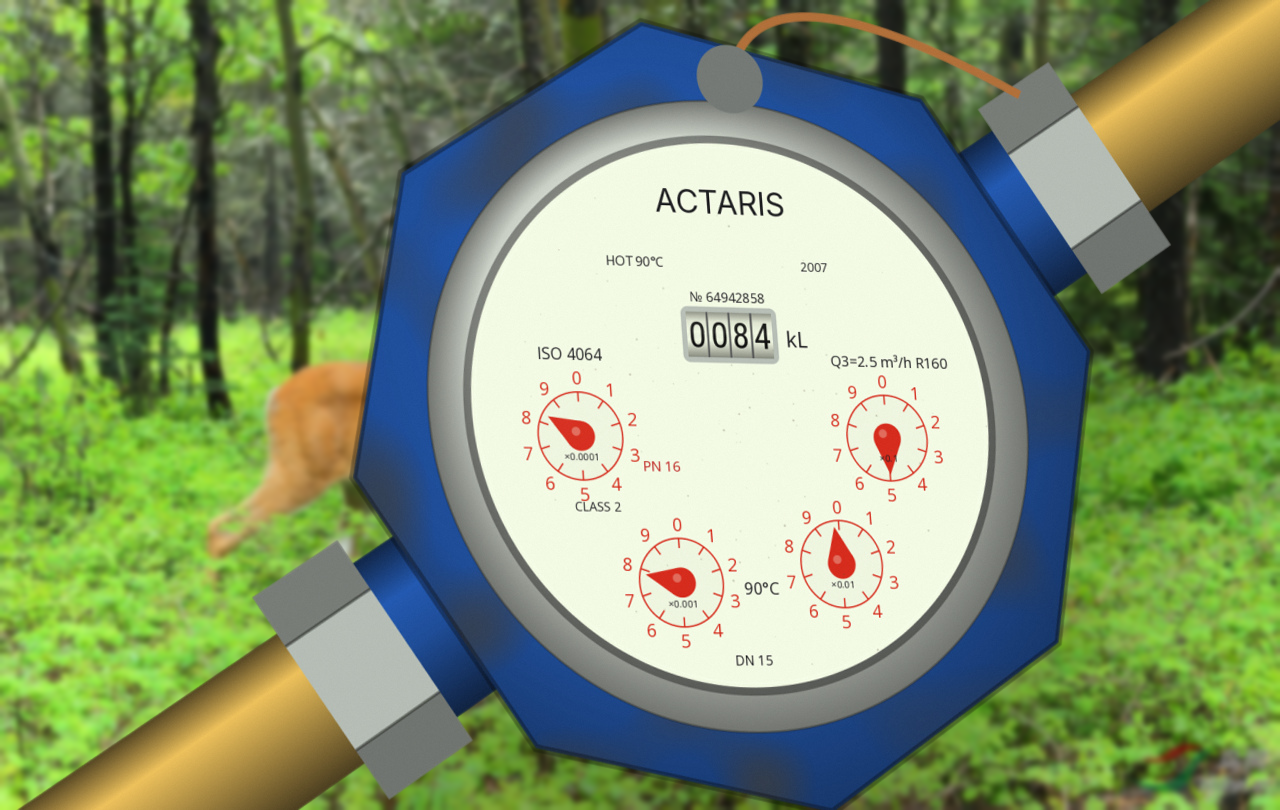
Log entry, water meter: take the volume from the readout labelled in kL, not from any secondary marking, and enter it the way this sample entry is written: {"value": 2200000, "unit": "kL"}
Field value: {"value": 84.4978, "unit": "kL"}
